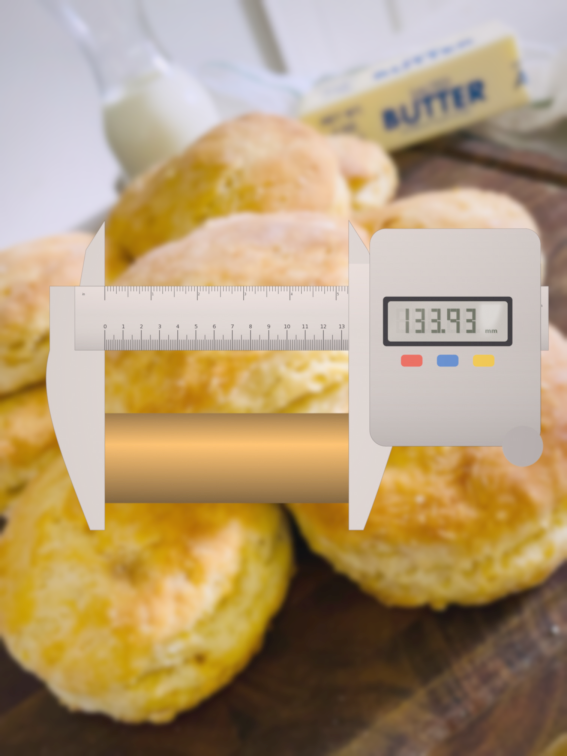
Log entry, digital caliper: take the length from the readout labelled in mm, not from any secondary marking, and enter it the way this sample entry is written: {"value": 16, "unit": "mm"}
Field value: {"value": 133.93, "unit": "mm"}
